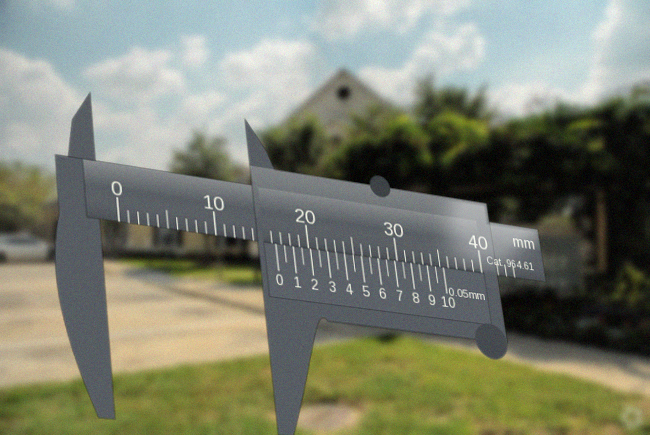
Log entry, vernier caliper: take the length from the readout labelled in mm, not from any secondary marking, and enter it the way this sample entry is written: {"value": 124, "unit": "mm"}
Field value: {"value": 16.4, "unit": "mm"}
